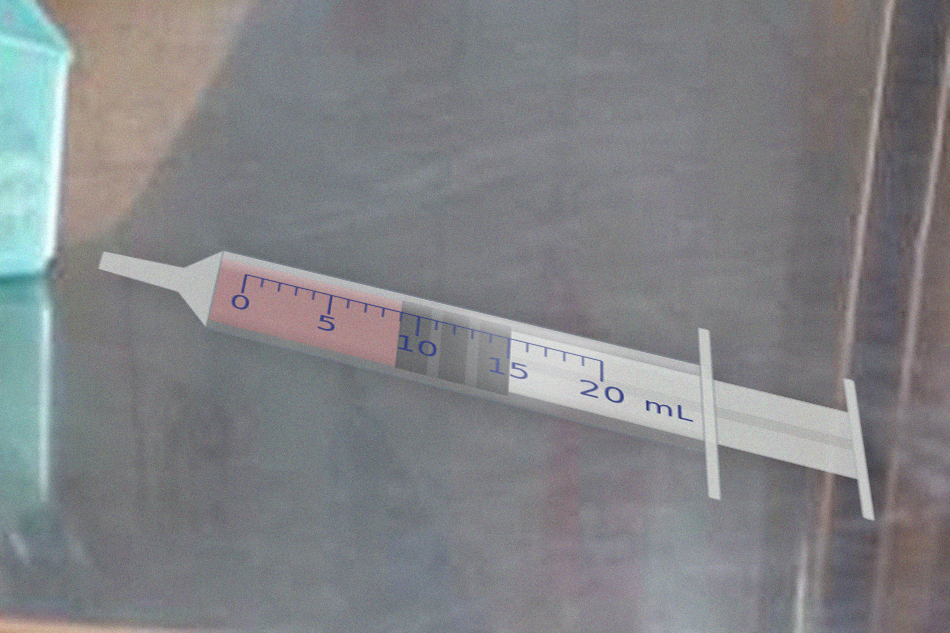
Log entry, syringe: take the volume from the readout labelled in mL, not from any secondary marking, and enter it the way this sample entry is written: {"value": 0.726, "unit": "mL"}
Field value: {"value": 9, "unit": "mL"}
